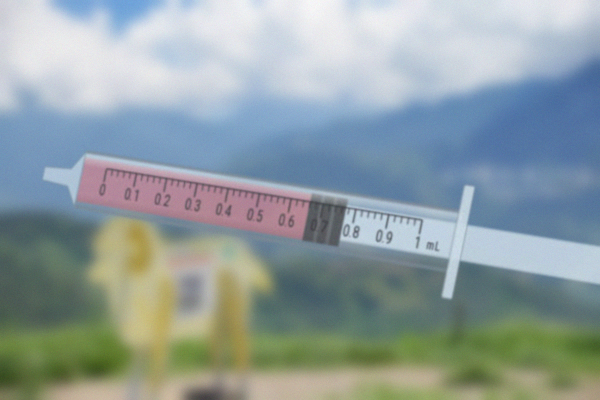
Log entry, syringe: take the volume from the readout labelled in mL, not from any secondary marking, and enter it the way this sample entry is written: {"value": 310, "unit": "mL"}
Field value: {"value": 0.66, "unit": "mL"}
